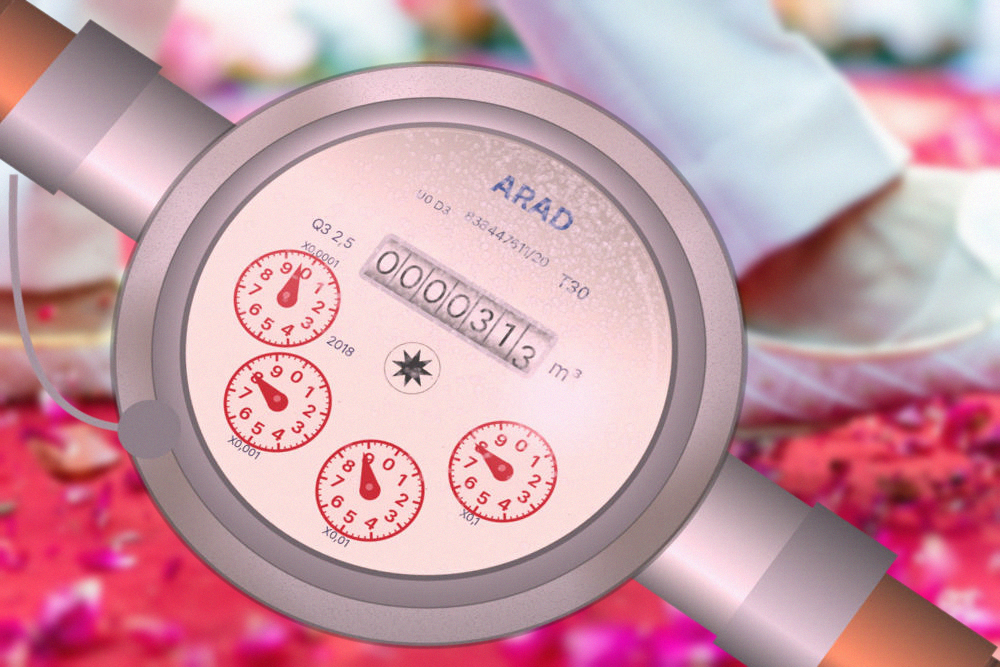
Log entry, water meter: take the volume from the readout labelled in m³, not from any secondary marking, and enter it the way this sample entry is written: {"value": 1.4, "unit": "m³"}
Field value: {"value": 312.7879, "unit": "m³"}
